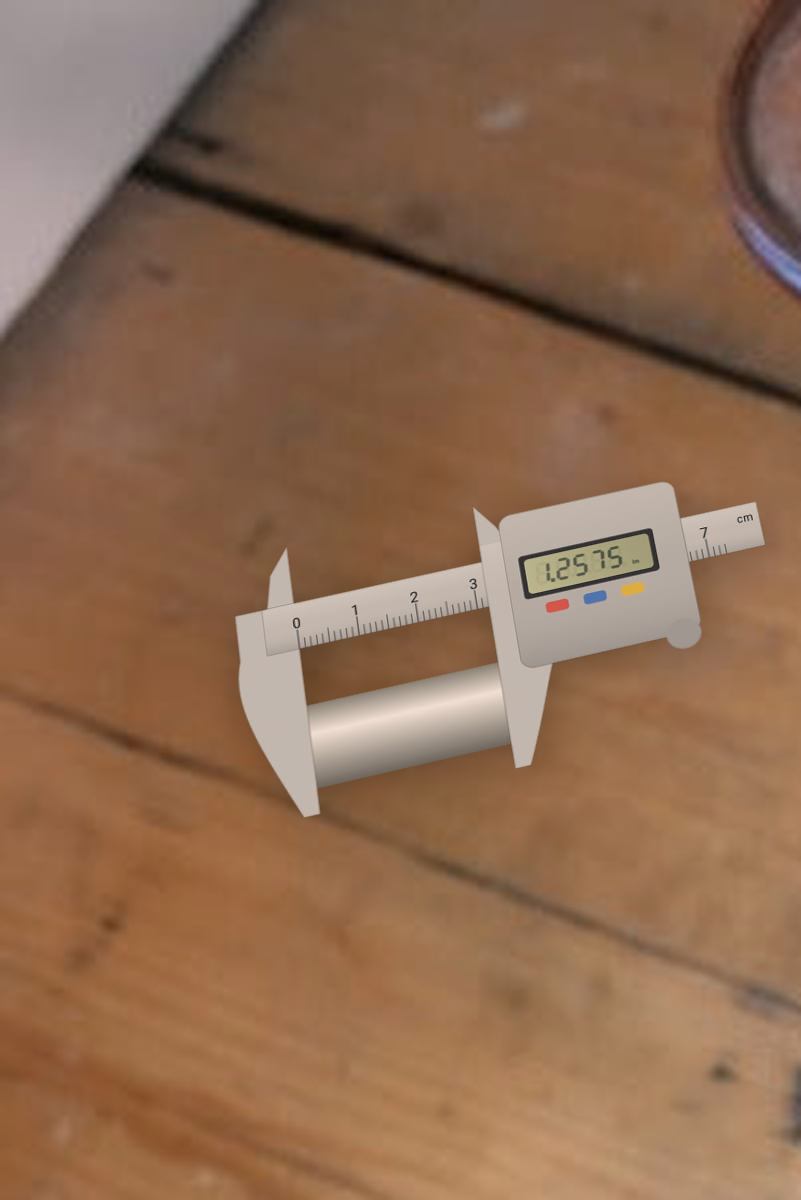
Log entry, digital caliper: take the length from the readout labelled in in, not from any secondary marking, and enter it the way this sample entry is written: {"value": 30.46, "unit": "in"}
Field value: {"value": 1.2575, "unit": "in"}
